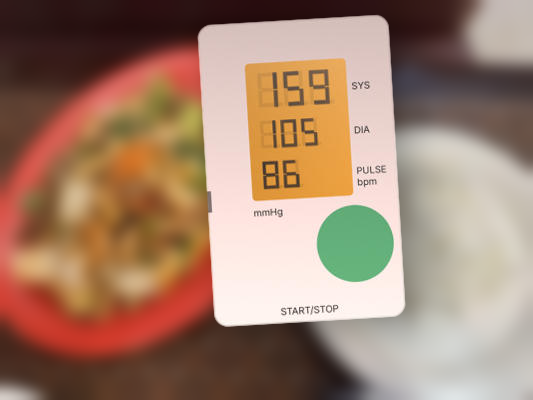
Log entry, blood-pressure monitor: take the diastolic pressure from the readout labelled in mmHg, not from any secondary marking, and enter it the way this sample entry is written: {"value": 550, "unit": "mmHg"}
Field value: {"value": 105, "unit": "mmHg"}
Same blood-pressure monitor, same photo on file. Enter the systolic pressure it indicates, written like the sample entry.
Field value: {"value": 159, "unit": "mmHg"}
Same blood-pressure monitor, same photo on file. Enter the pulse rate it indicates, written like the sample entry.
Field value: {"value": 86, "unit": "bpm"}
